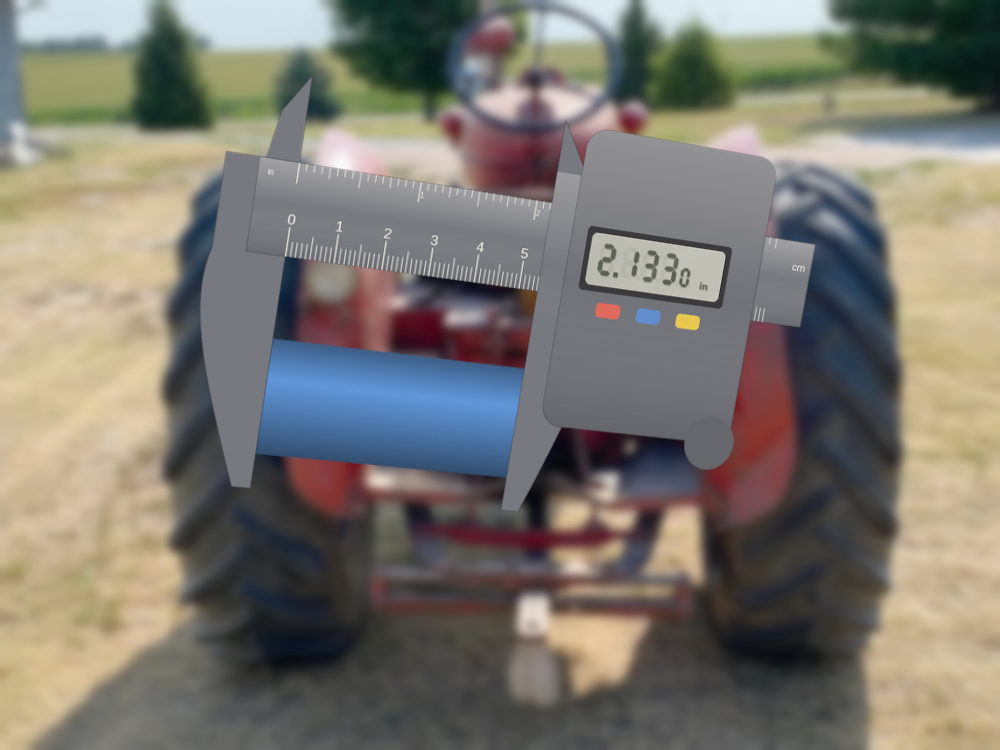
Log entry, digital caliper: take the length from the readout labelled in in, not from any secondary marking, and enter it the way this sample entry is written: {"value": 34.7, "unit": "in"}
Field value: {"value": 2.1330, "unit": "in"}
